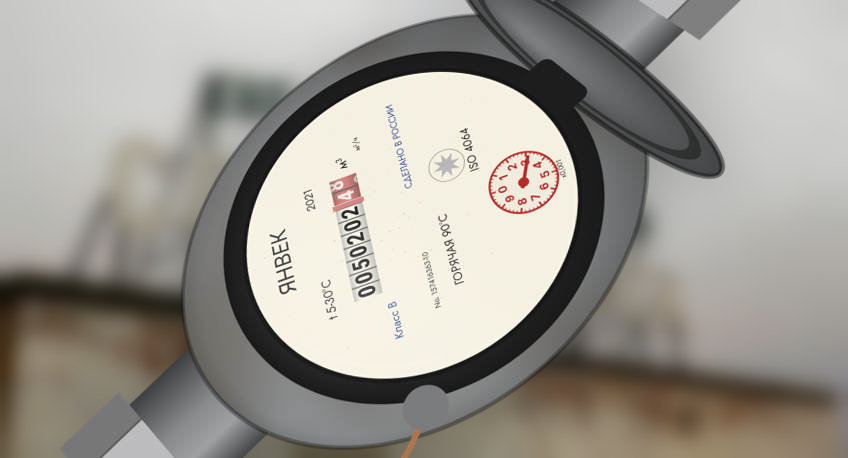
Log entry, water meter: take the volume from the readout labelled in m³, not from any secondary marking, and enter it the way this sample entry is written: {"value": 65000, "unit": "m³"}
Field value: {"value": 50202.483, "unit": "m³"}
